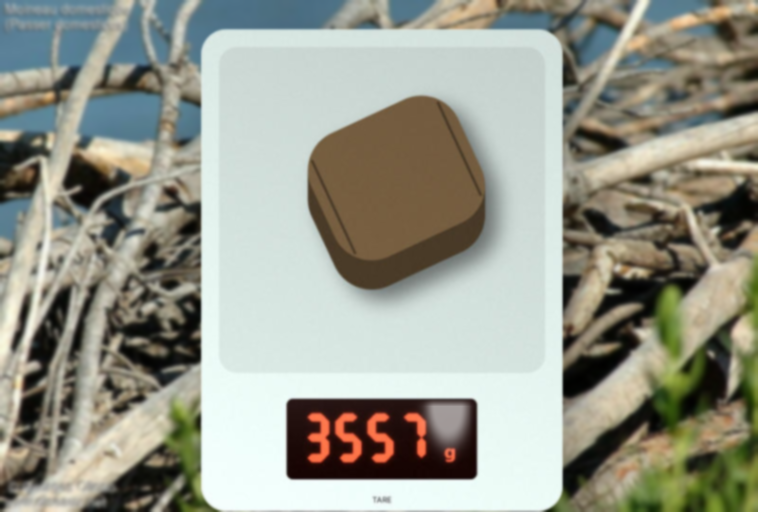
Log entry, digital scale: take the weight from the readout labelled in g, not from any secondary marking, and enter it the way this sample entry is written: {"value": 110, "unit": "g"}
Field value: {"value": 3557, "unit": "g"}
